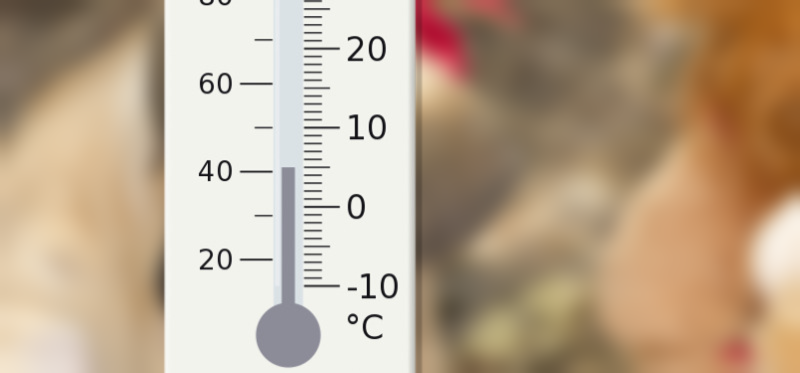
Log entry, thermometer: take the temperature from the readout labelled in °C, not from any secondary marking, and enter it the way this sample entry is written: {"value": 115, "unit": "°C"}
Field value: {"value": 5, "unit": "°C"}
